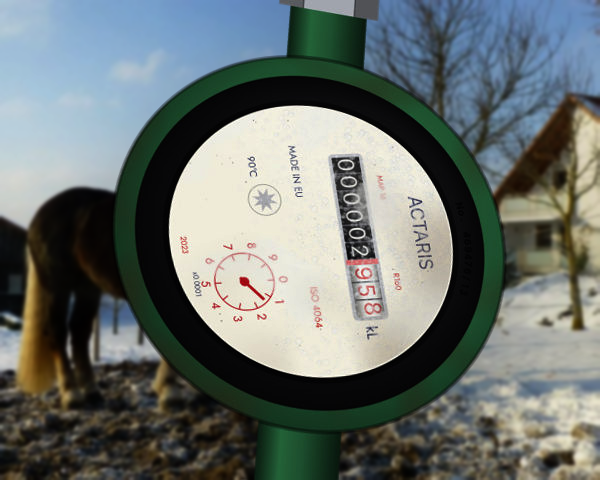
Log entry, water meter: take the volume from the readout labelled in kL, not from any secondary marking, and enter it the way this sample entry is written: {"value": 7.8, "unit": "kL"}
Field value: {"value": 2.9581, "unit": "kL"}
